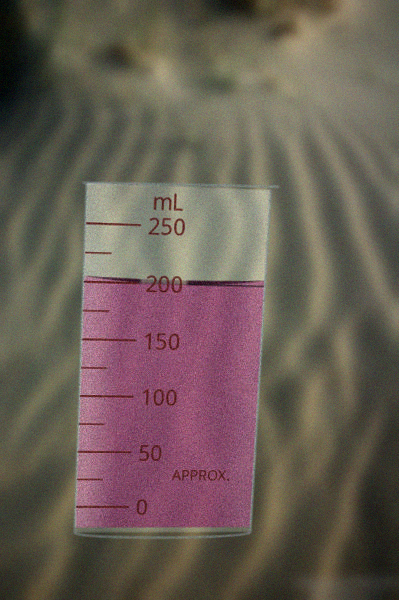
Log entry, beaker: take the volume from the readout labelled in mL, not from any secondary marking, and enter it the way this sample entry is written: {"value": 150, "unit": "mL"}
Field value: {"value": 200, "unit": "mL"}
